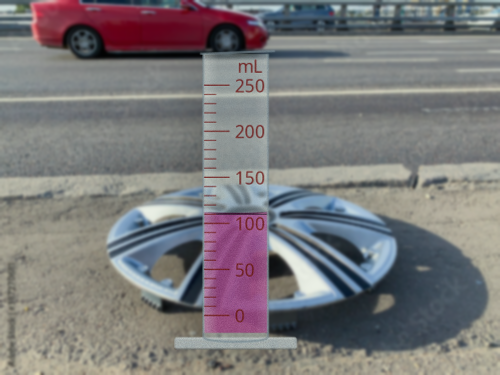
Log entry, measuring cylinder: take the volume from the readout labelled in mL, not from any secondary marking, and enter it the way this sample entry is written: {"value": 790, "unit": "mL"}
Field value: {"value": 110, "unit": "mL"}
